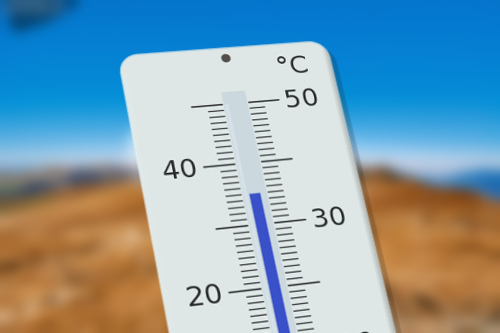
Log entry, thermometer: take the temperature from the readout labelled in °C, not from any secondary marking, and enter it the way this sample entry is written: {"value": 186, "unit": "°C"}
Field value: {"value": 35, "unit": "°C"}
